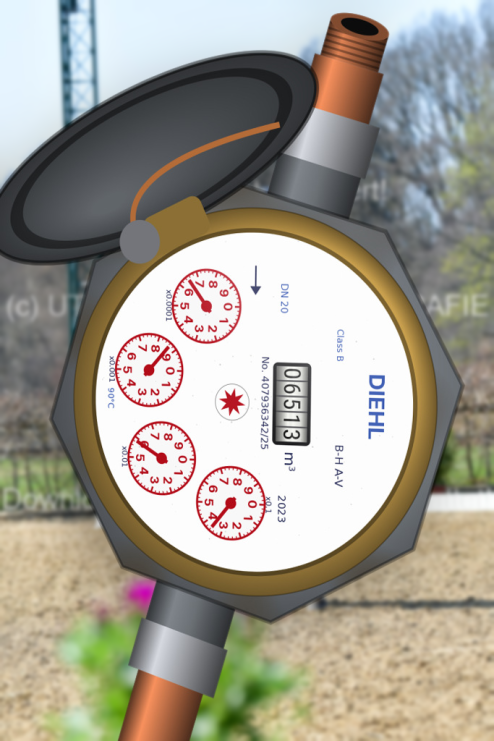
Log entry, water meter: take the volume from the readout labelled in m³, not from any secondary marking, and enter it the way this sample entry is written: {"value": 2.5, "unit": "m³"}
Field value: {"value": 6513.3586, "unit": "m³"}
